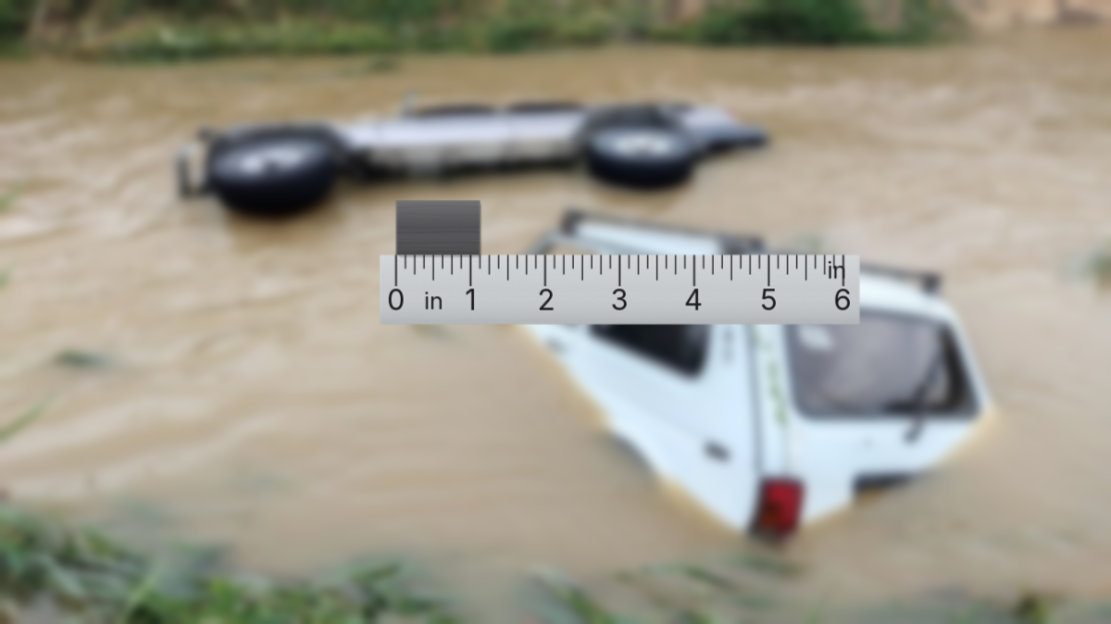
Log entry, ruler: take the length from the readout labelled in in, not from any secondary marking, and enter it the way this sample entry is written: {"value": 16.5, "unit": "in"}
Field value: {"value": 1.125, "unit": "in"}
